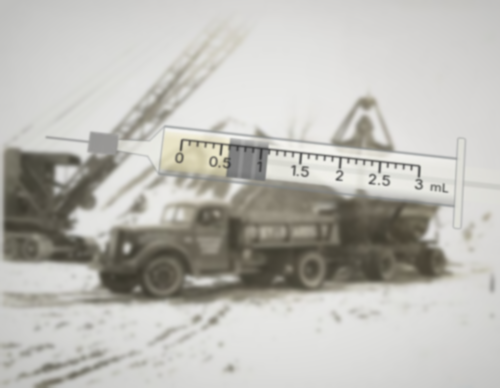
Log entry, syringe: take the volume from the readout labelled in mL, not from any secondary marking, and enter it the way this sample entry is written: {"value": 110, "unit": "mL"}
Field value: {"value": 0.6, "unit": "mL"}
